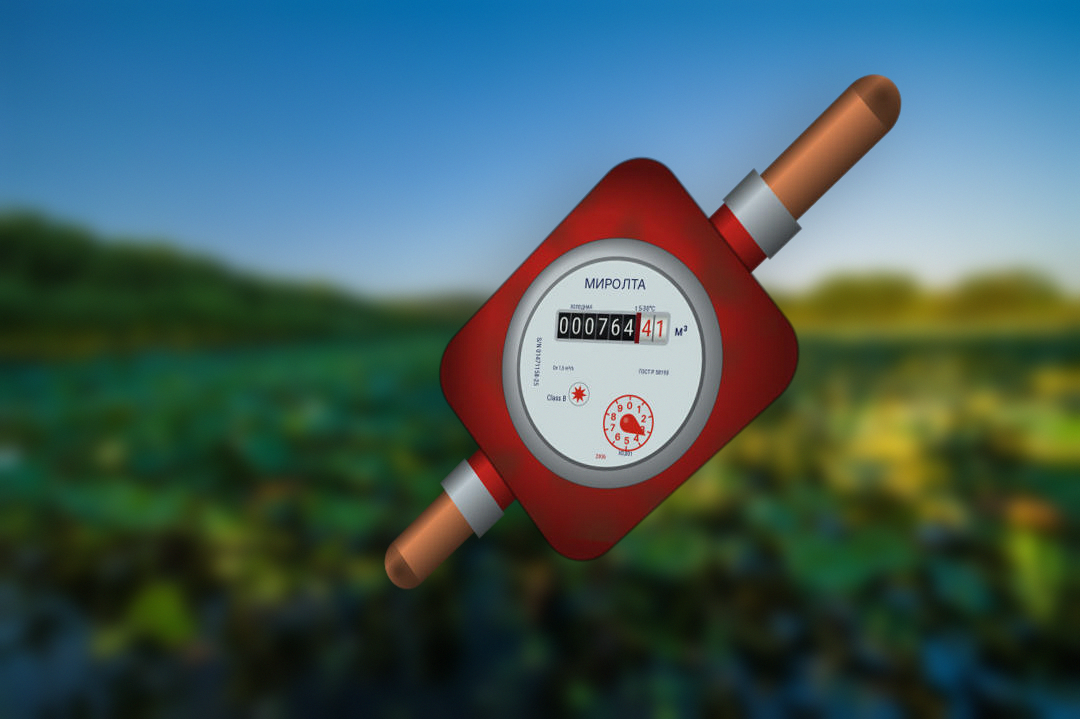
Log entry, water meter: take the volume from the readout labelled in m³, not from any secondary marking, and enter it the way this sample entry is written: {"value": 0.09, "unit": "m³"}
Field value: {"value": 764.413, "unit": "m³"}
